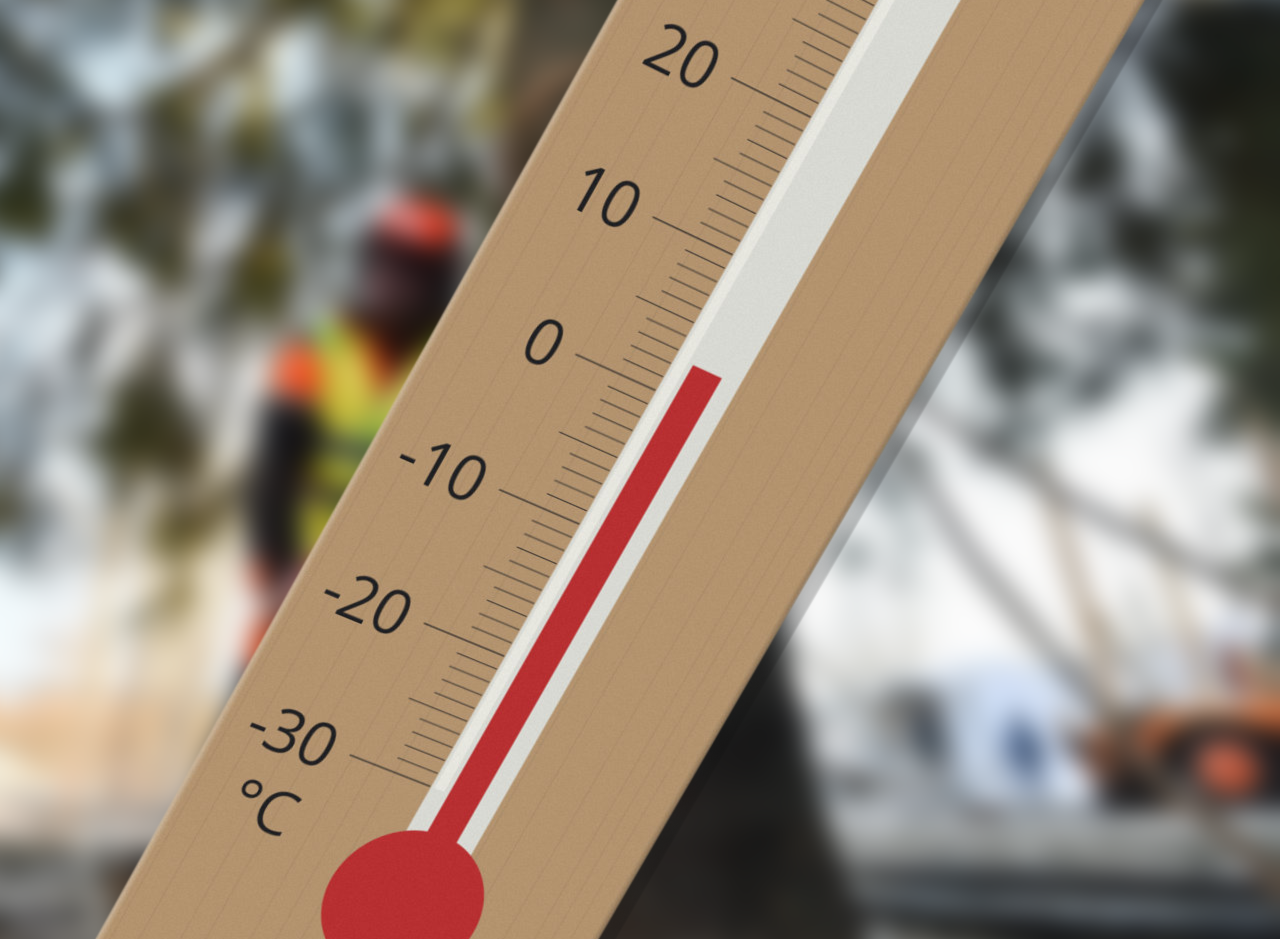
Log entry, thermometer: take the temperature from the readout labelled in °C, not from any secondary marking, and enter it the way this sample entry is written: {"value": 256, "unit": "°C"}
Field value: {"value": 2.5, "unit": "°C"}
